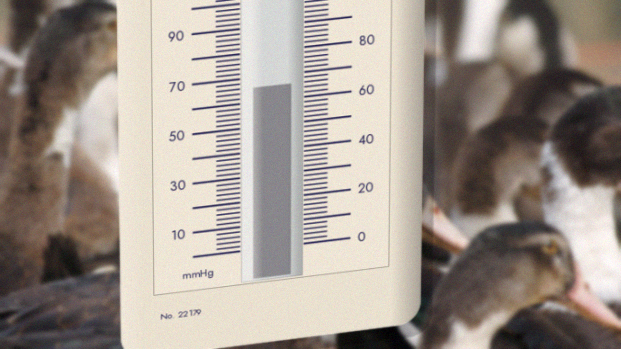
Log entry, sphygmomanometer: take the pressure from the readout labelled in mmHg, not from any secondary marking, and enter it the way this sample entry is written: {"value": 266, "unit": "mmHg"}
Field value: {"value": 66, "unit": "mmHg"}
